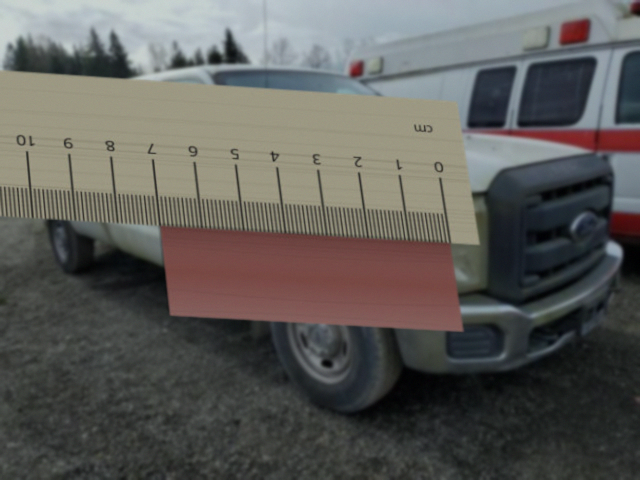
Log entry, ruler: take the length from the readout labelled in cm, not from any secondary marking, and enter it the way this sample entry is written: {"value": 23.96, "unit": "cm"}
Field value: {"value": 7, "unit": "cm"}
